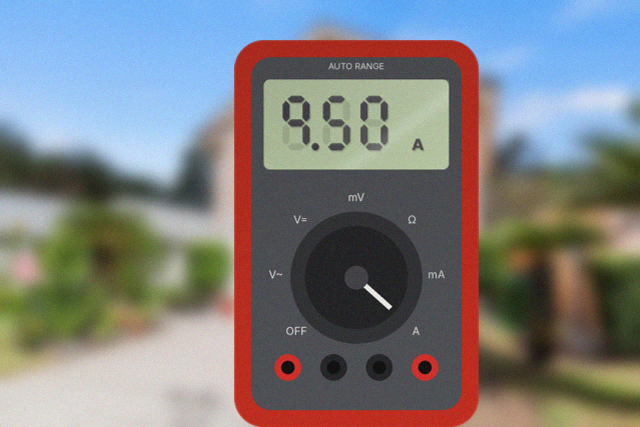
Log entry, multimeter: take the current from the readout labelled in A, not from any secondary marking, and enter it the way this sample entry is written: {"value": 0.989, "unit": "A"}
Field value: {"value": 9.50, "unit": "A"}
